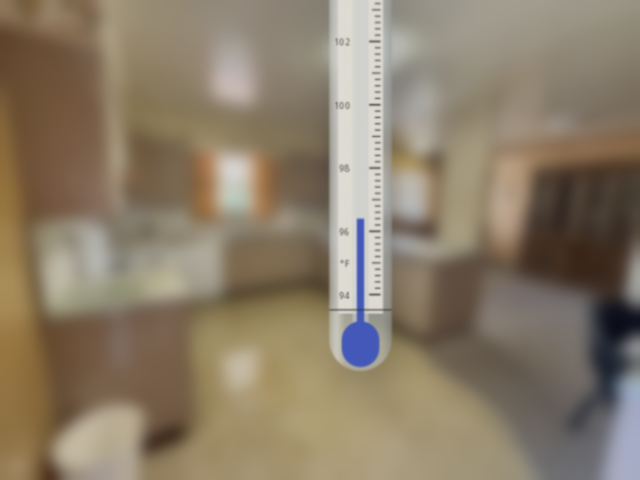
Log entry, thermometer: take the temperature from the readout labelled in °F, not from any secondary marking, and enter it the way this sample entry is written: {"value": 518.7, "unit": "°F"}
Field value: {"value": 96.4, "unit": "°F"}
